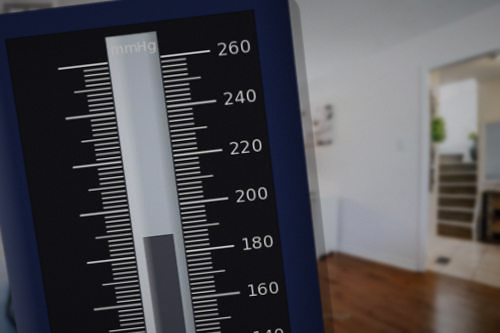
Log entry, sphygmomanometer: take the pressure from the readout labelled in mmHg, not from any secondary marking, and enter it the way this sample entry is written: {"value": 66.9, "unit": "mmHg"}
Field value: {"value": 188, "unit": "mmHg"}
